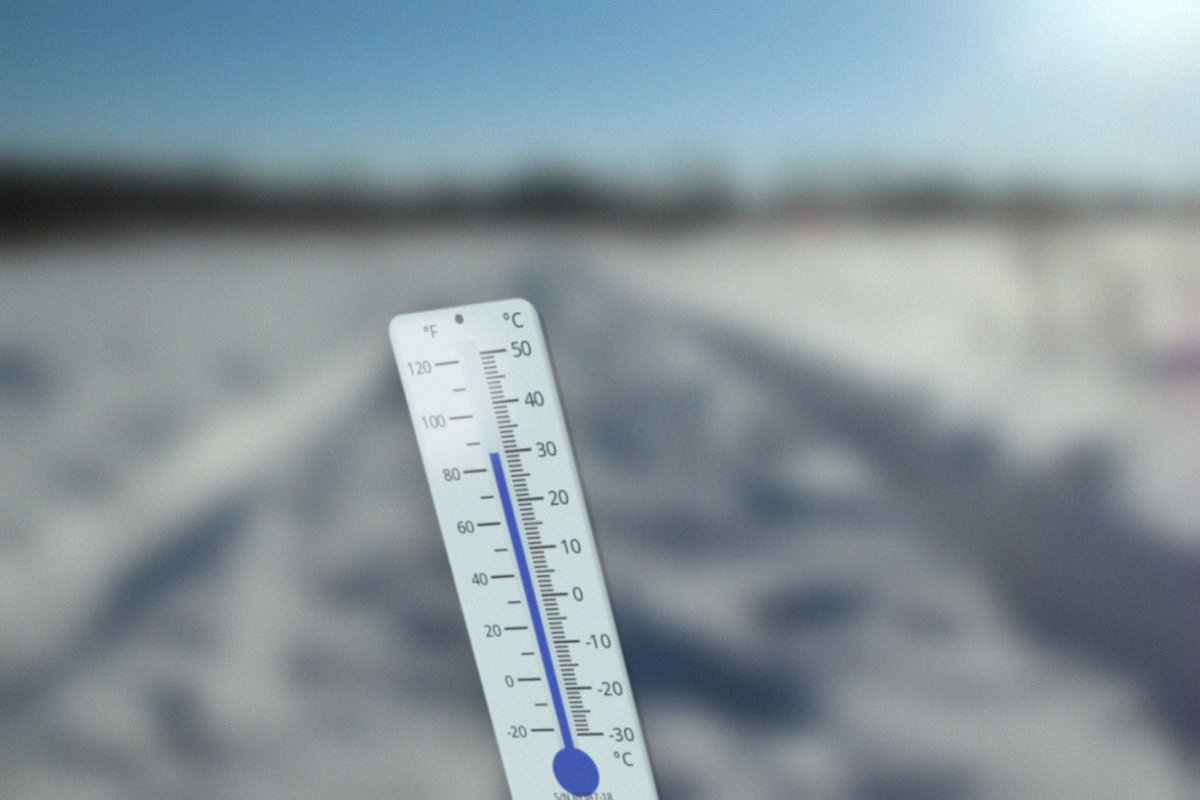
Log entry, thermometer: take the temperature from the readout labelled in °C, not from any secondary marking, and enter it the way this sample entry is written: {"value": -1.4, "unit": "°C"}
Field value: {"value": 30, "unit": "°C"}
